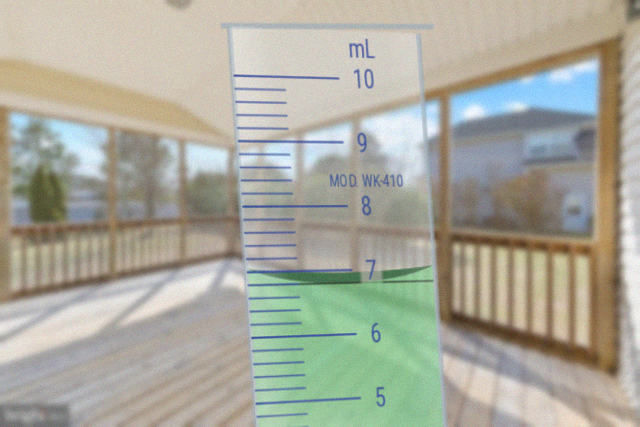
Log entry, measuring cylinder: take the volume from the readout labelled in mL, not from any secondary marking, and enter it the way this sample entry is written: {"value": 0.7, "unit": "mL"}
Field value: {"value": 6.8, "unit": "mL"}
